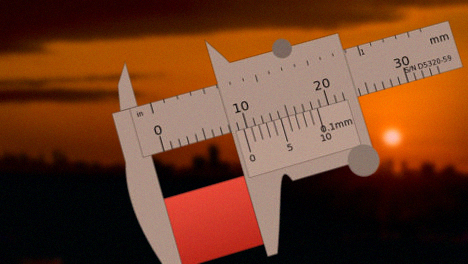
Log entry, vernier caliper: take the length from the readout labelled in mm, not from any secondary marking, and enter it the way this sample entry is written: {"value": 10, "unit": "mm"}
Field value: {"value": 9.6, "unit": "mm"}
